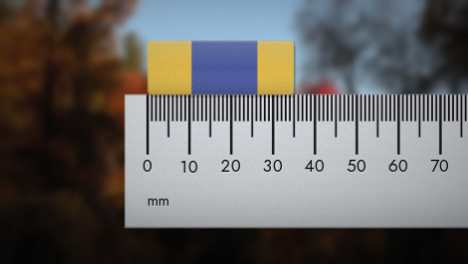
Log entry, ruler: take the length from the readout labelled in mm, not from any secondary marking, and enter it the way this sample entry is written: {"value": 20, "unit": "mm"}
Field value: {"value": 35, "unit": "mm"}
